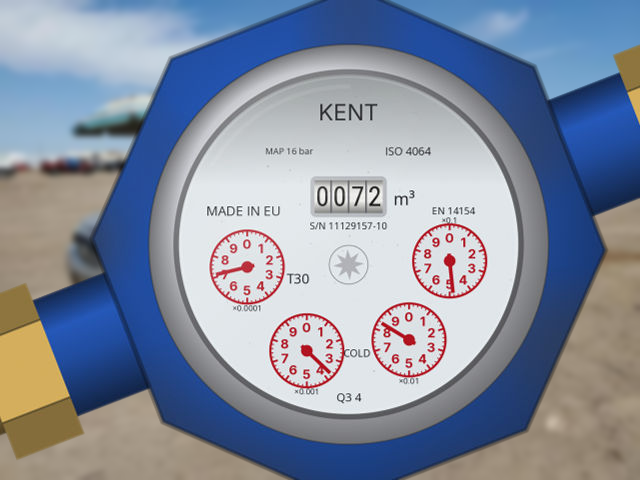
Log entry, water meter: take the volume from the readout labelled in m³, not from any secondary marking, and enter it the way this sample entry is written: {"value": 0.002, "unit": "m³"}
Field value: {"value": 72.4837, "unit": "m³"}
